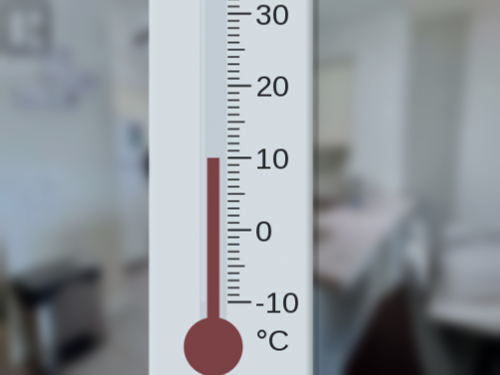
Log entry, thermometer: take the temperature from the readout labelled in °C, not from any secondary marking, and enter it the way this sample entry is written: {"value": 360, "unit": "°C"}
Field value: {"value": 10, "unit": "°C"}
